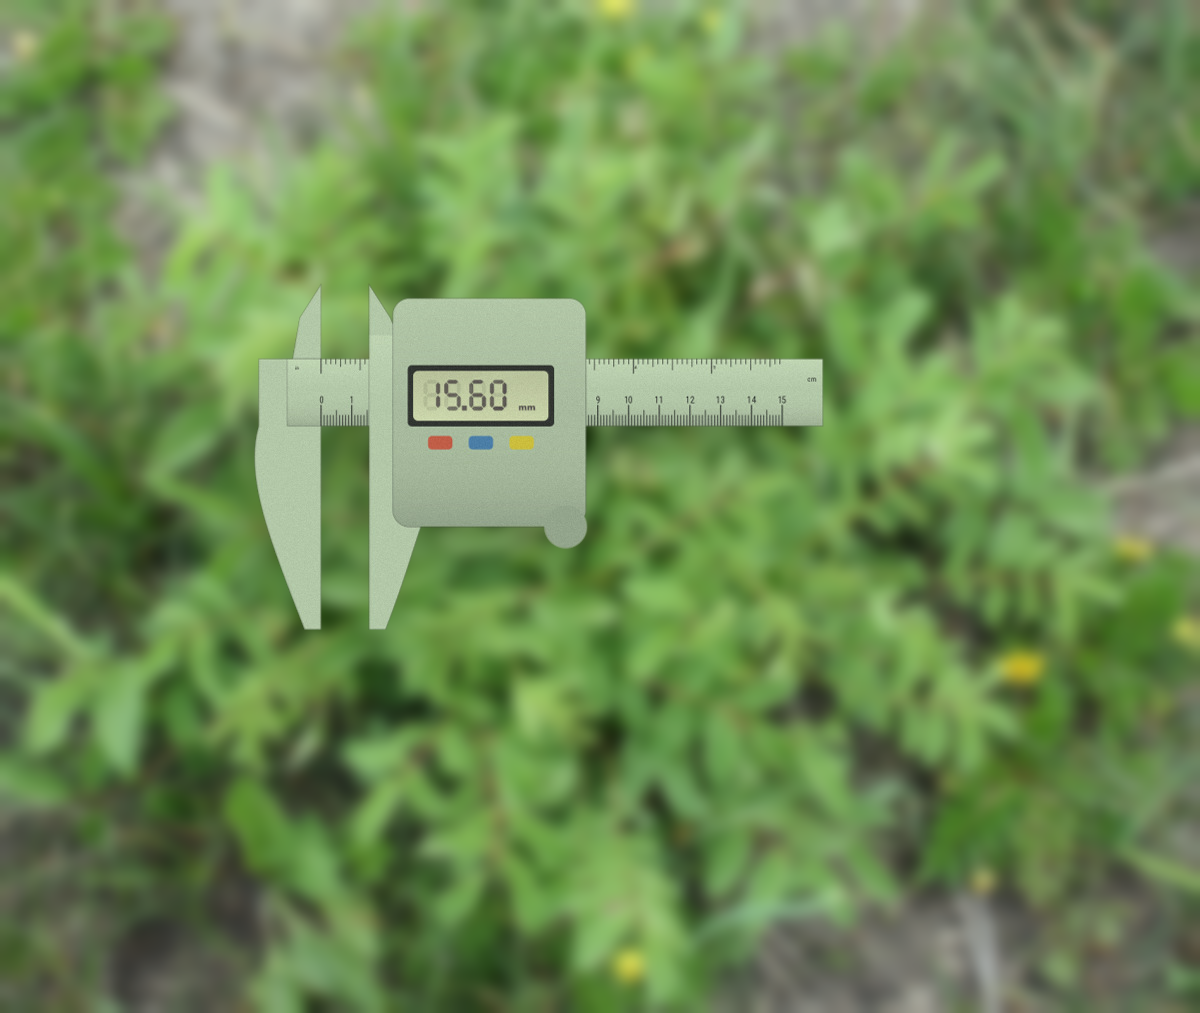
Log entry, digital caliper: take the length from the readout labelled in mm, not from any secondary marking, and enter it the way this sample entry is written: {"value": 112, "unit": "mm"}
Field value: {"value": 15.60, "unit": "mm"}
